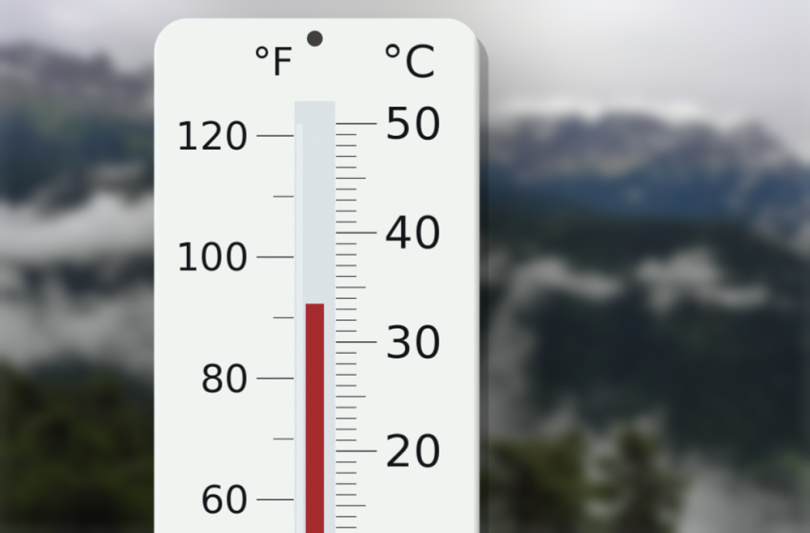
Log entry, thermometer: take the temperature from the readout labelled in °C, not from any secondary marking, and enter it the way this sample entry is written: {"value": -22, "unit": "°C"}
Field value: {"value": 33.5, "unit": "°C"}
